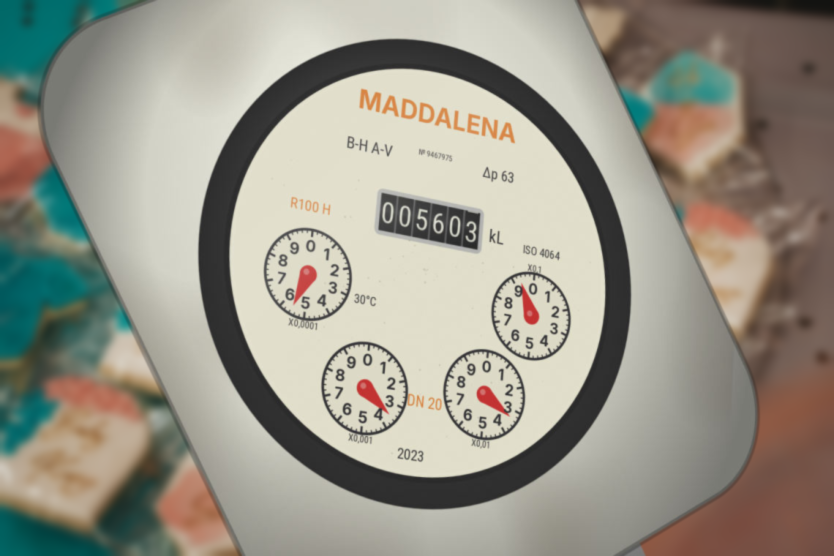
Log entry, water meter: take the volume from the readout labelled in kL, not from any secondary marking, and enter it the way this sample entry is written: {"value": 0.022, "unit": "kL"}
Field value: {"value": 5602.9335, "unit": "kL"}
